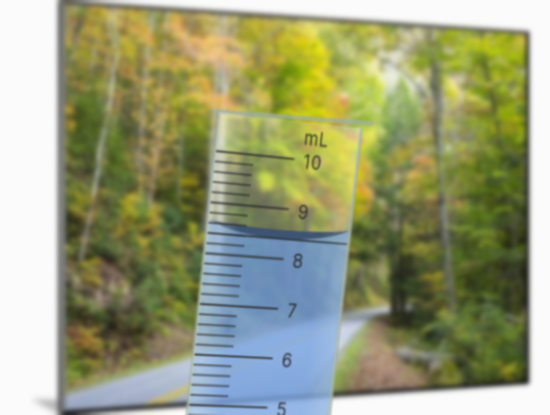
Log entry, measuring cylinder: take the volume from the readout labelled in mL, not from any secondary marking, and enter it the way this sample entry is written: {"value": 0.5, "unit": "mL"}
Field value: {"value": 8.4, "unit": "mL"}
